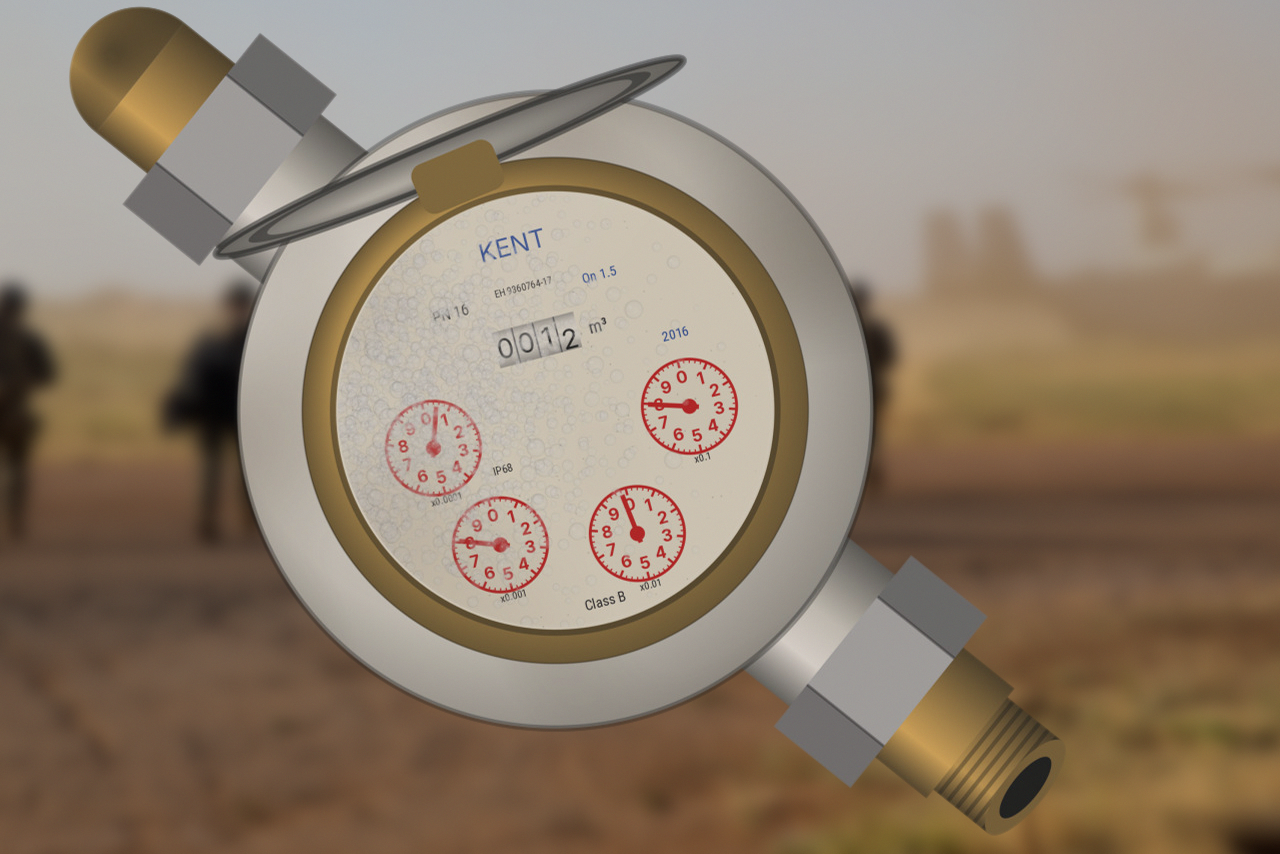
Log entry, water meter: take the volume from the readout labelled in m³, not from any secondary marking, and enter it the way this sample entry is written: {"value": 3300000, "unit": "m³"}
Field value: {"value": 11.7980, "unit": "m³"}
